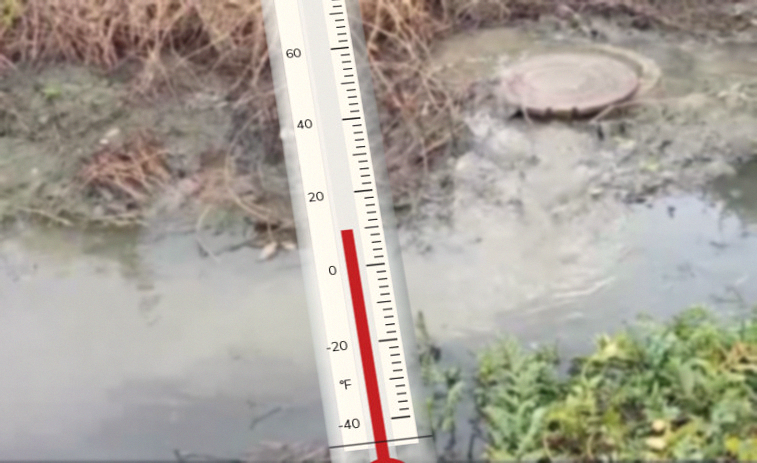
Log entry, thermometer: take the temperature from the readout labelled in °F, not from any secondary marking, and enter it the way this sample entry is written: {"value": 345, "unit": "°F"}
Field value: {"value": 10, "unit": "°F"}
